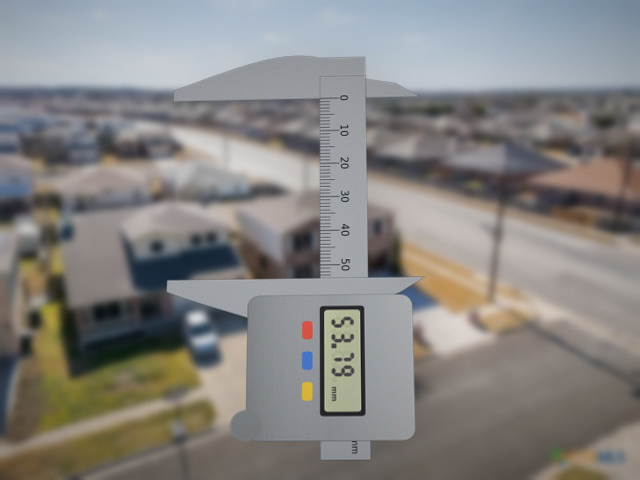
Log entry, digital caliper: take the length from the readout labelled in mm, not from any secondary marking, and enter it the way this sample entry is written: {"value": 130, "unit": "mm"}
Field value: {"value": 53.79, "unit": "mm"}
